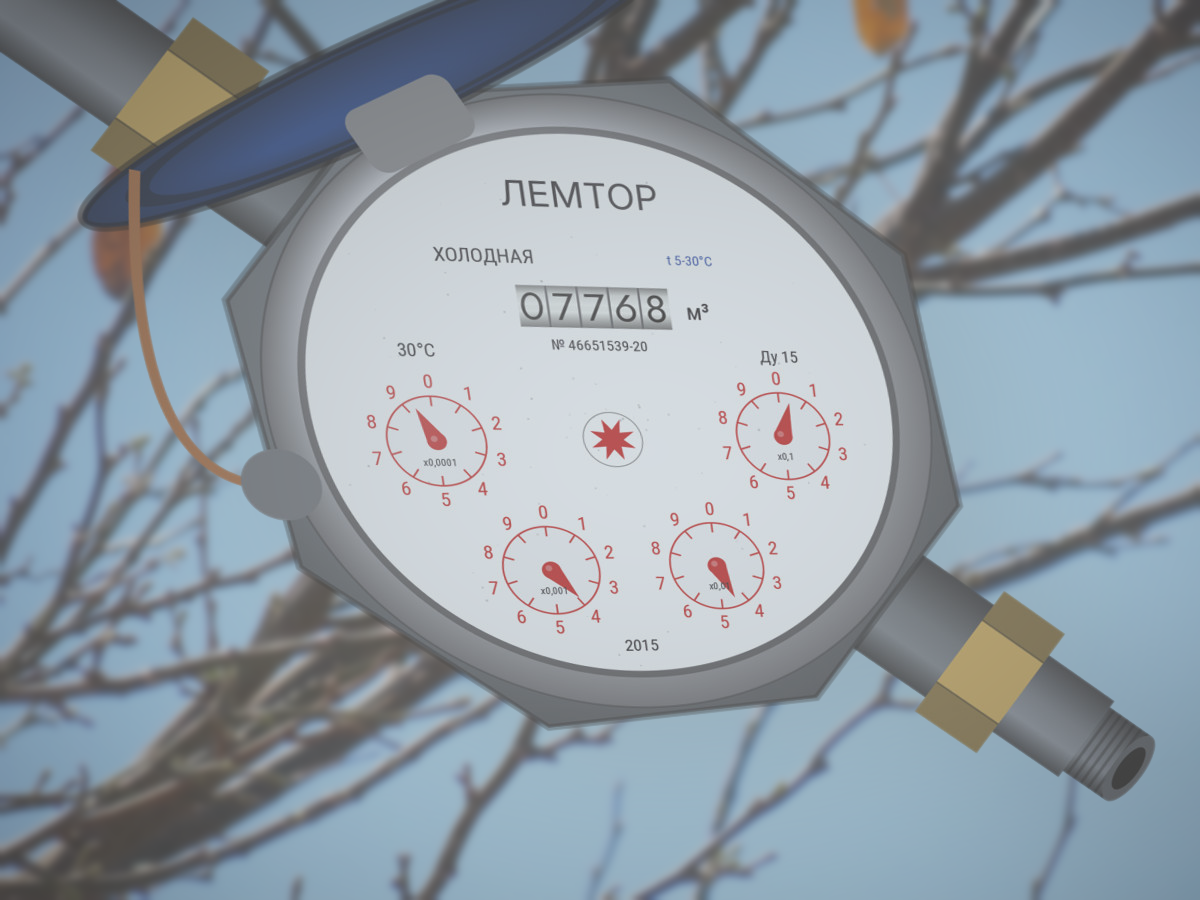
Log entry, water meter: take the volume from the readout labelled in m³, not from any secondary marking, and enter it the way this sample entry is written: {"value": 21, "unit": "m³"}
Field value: {"value": 7768.0439, "unit": "m³"}
